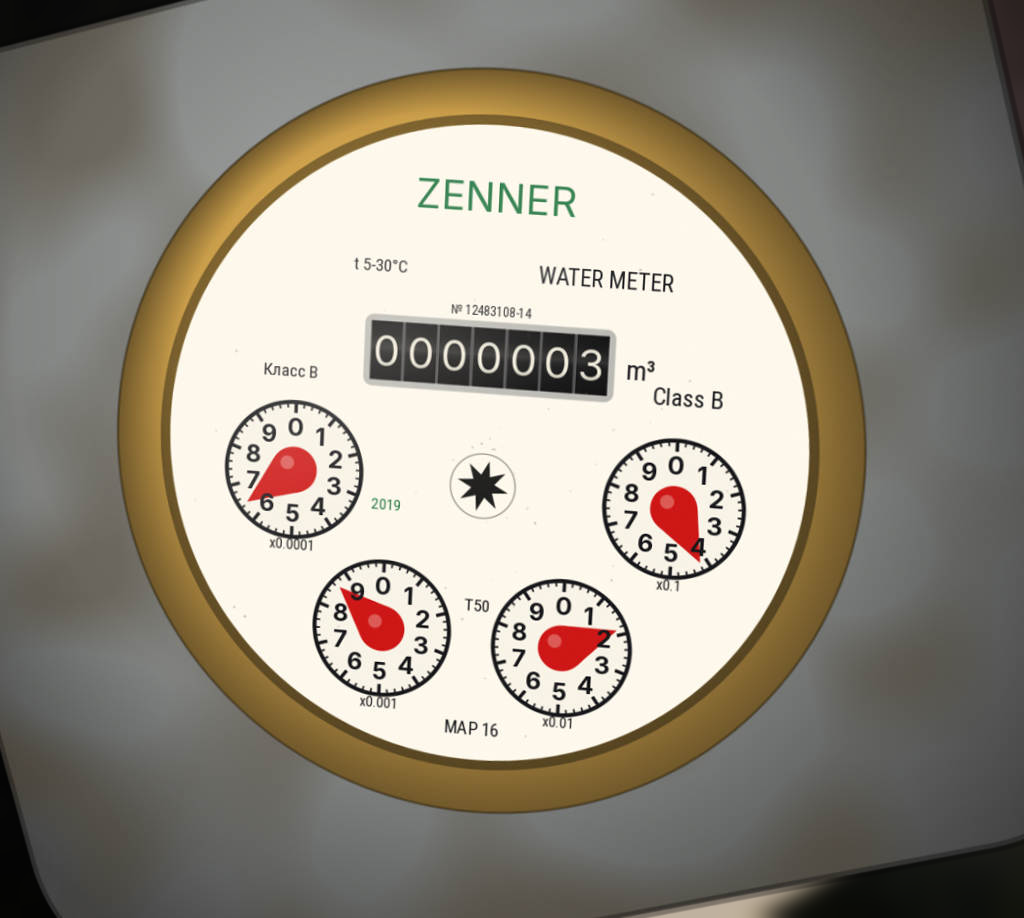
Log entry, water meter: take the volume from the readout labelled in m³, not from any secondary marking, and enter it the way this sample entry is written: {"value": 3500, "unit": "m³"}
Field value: {"value": 3.4186, "unit": "m³"}
